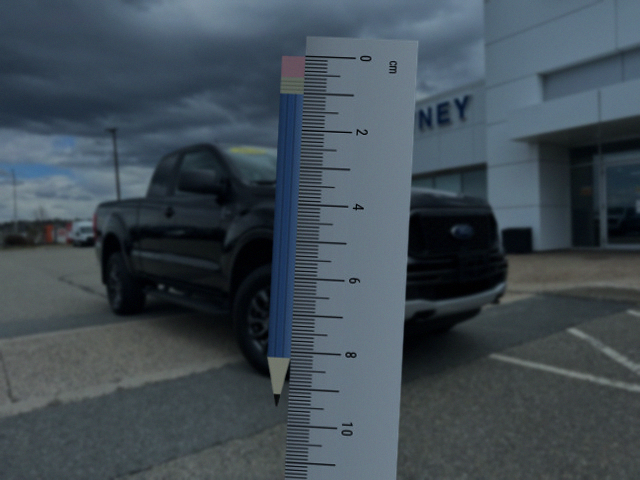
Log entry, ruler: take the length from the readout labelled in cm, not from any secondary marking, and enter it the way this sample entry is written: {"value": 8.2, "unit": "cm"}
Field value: {"value": 9.5, "unit": "cm"}
